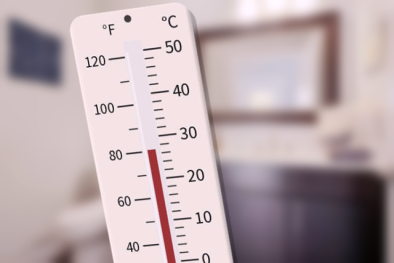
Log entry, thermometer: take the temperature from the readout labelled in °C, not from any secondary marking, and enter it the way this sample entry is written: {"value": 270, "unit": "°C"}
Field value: {"value": 27, "unit": "°C"}
